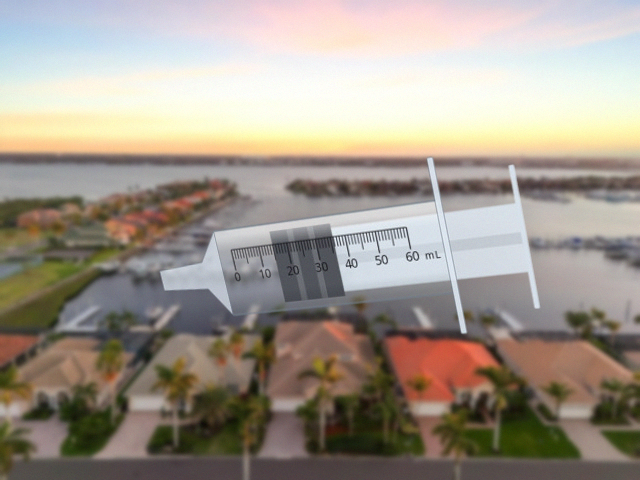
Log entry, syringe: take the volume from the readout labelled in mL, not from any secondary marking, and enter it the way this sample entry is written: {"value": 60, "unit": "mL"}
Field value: {"value": 15, "unit": "mL"}
